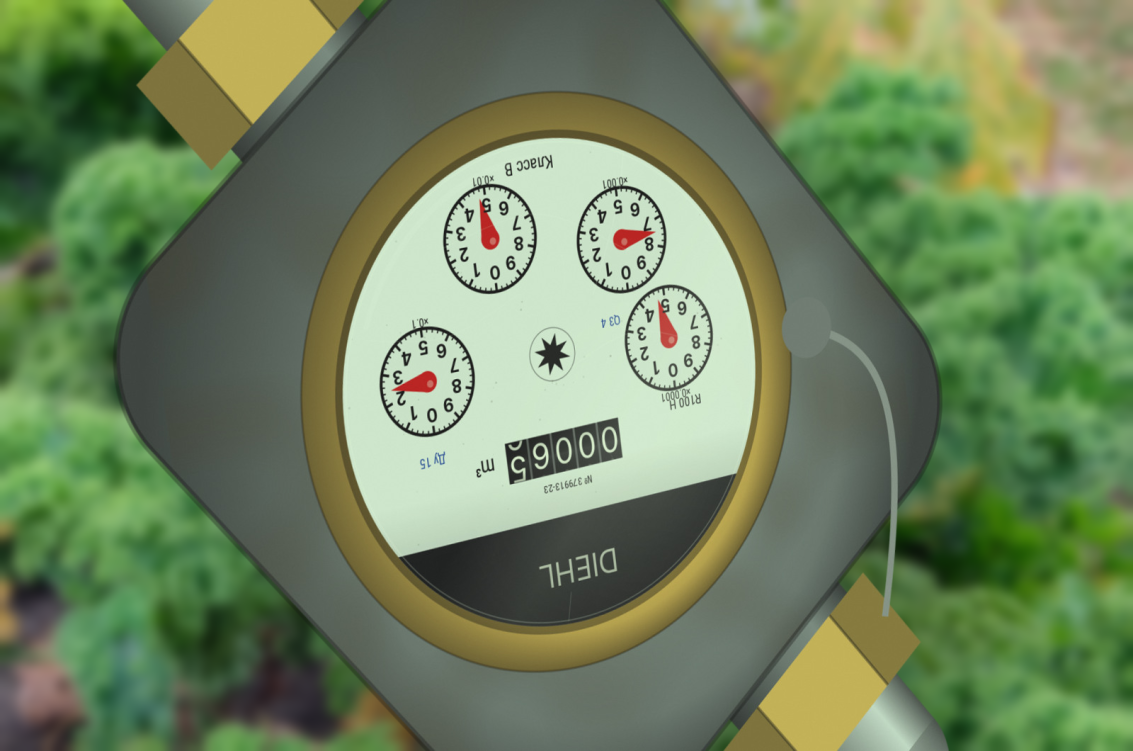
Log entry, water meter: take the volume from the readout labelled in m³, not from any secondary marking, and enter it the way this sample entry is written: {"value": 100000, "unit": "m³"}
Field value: {"value": 65.2474, "unit": "m³"}
